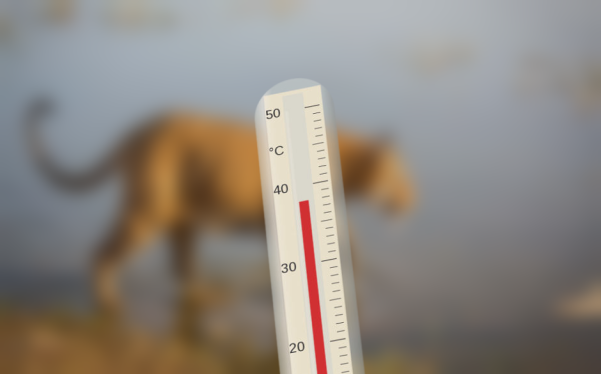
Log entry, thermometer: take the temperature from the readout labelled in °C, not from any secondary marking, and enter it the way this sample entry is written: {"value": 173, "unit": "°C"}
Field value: {"value": 38, "unit": "°C"}
